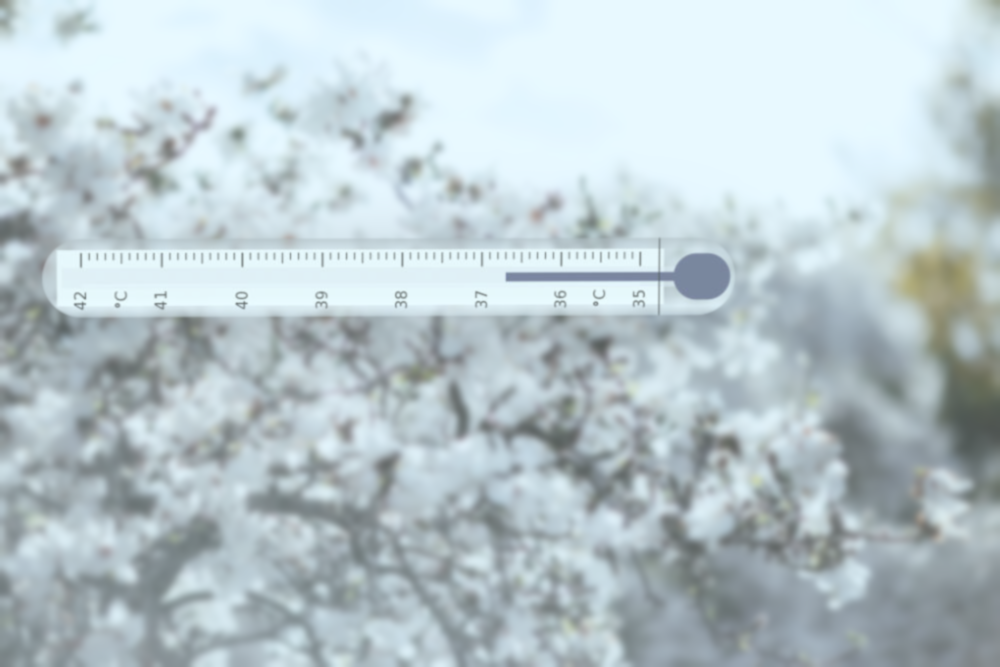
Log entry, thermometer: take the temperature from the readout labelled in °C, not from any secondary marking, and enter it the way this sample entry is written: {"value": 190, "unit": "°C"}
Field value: {"value": 36.7, "unit": "°C"}
